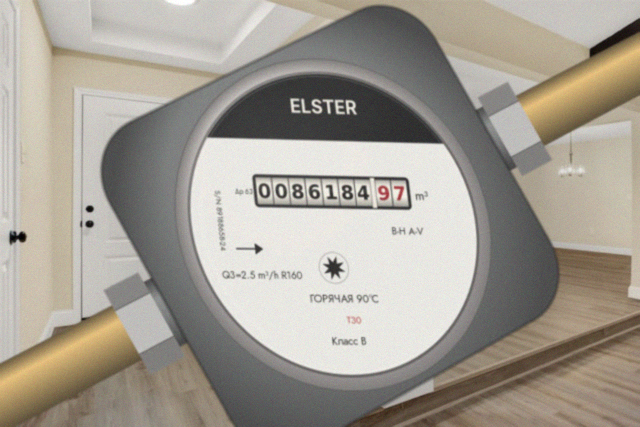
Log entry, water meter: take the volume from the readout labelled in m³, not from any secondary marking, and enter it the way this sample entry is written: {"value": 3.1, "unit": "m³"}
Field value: {"value": 86184.97, "unit": "m³"}
